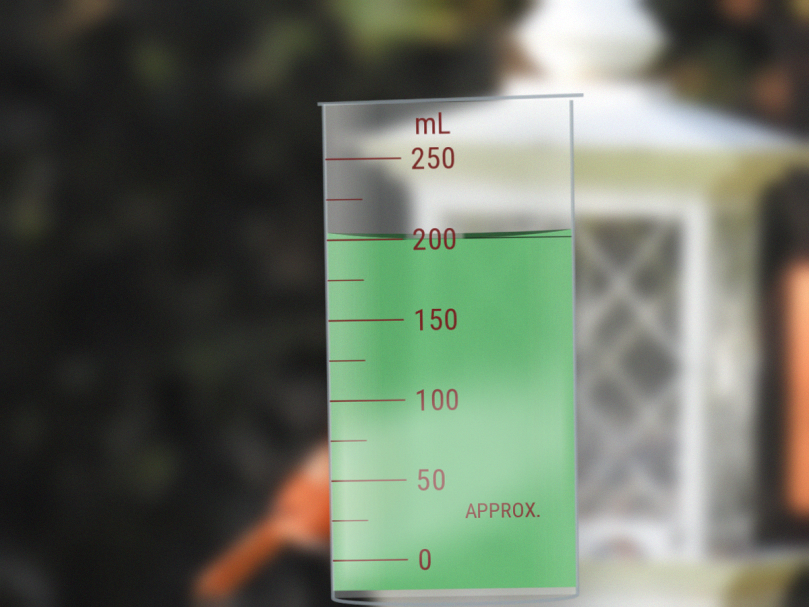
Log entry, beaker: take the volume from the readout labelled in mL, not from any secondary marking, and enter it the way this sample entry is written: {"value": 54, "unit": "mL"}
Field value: {"value": 200, "unit": "mL"}
